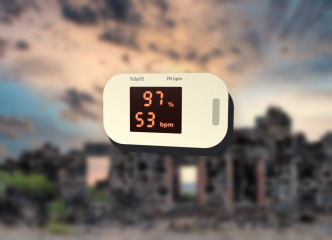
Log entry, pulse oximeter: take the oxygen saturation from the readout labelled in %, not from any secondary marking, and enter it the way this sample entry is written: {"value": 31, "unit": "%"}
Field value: {"value": 97, "unit": "%"}
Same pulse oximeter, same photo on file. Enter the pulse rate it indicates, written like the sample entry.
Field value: {"value": 53, "unit": "bpm"}
